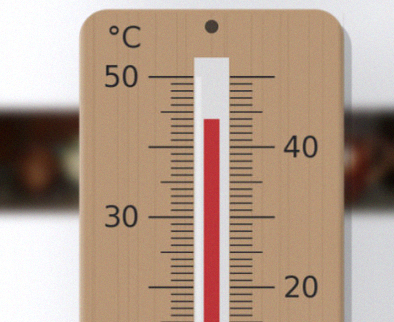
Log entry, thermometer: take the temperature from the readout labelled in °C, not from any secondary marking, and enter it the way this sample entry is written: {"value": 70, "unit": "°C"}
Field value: {"value": 44, "unit": "°C"}
